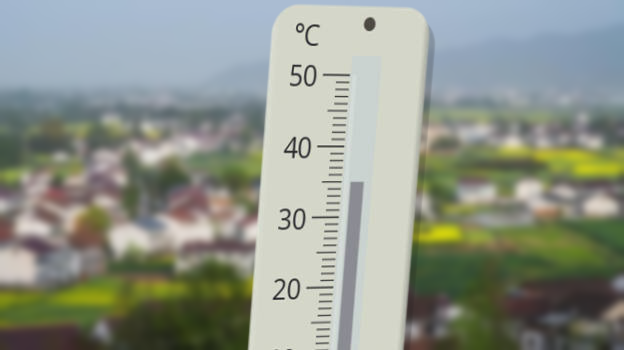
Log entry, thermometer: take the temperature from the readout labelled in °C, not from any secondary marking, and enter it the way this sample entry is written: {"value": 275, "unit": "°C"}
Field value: {"value": 35, "unit": "°C"}
